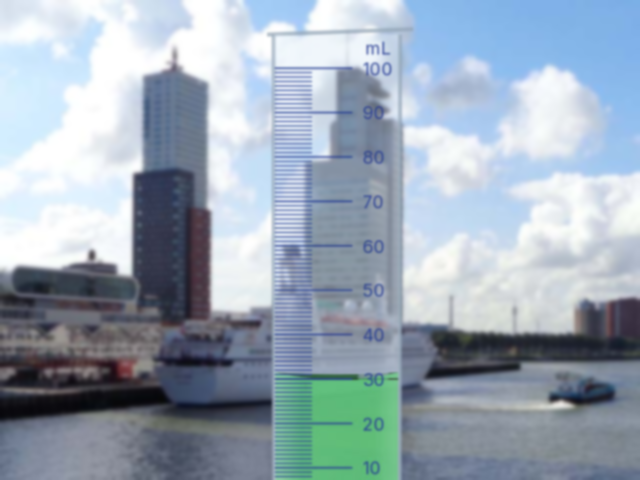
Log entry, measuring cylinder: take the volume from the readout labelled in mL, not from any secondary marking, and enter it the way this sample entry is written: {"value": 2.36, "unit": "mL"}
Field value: {"value": 30, "unit": "mL"}
